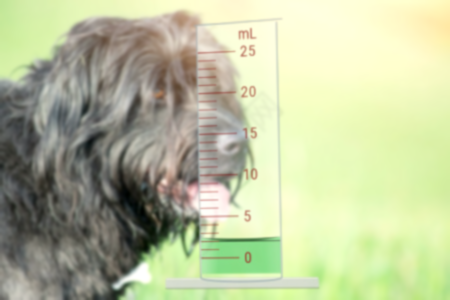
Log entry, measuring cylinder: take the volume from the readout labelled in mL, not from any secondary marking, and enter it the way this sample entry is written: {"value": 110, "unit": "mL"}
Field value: {"value": 2, "unit": "mL"}
